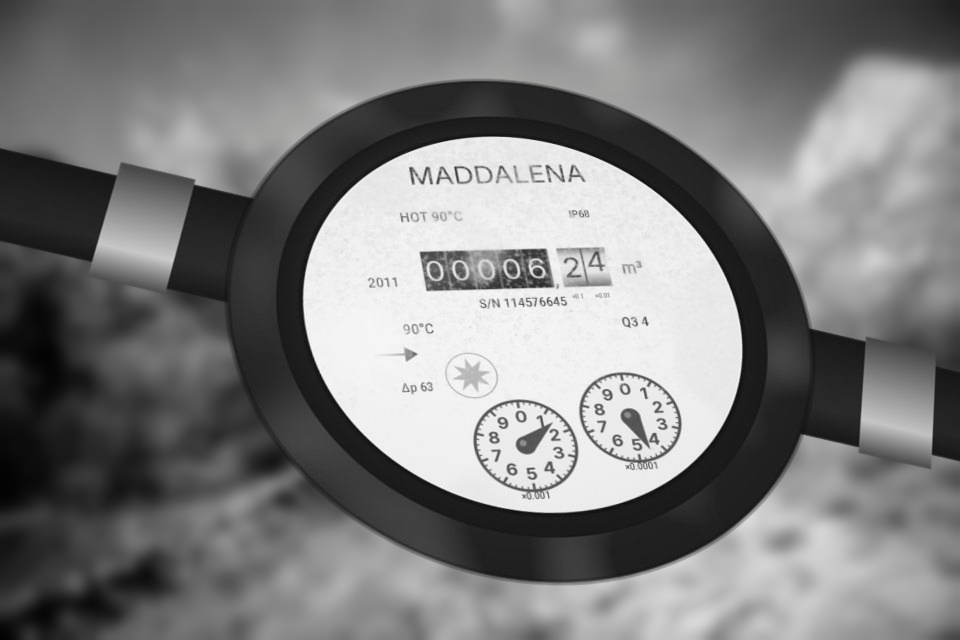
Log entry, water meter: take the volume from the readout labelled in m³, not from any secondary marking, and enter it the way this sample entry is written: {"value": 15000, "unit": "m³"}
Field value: {"value": 6.2414, "unit": "m³"}
